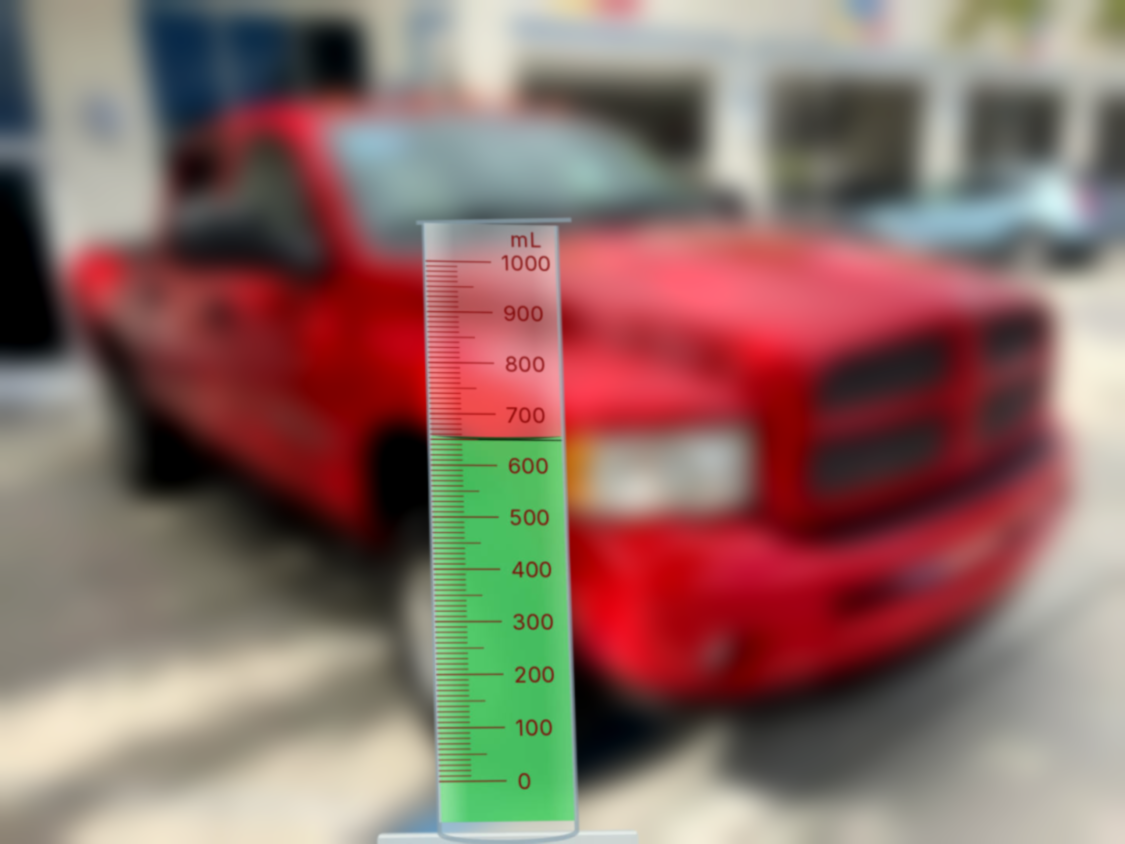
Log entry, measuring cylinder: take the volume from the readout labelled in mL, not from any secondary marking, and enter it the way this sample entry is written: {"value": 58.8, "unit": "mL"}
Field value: {"value": 650, "unit": "mL"}
